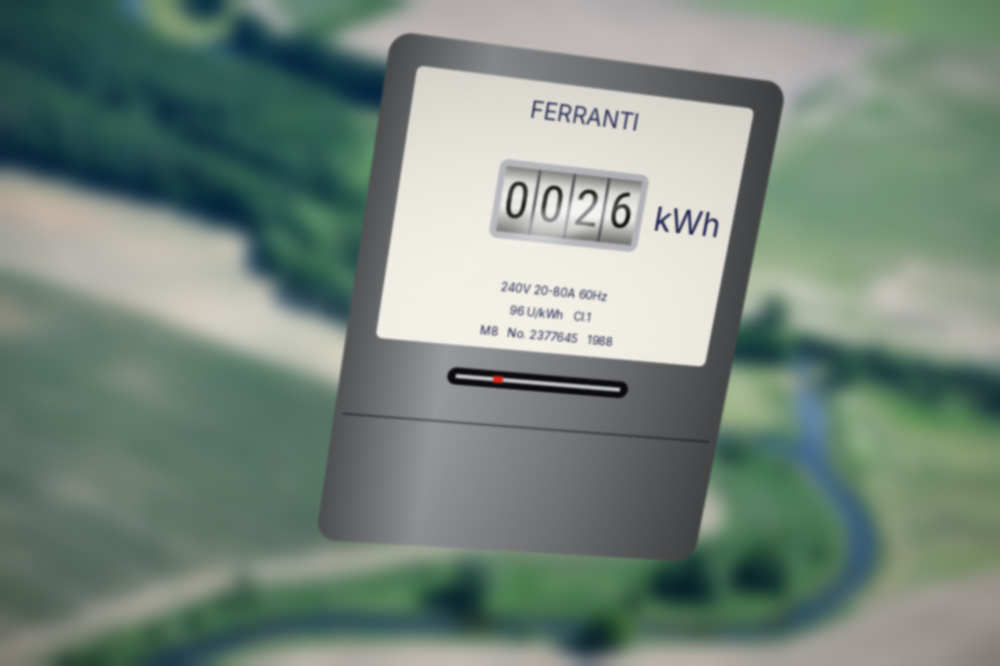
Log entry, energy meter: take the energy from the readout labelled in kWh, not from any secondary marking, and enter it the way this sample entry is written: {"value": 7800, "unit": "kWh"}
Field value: {"value": 26, "unit": "kWh"}
